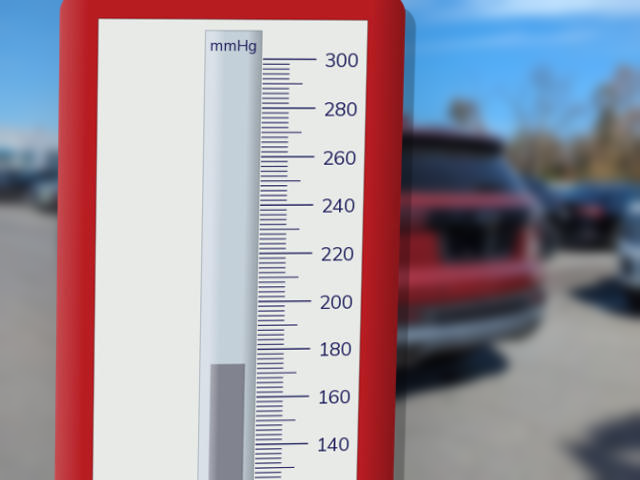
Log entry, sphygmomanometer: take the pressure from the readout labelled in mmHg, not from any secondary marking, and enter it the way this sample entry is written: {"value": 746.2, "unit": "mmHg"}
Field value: {"value": 174, "unit": "mmHg"}
